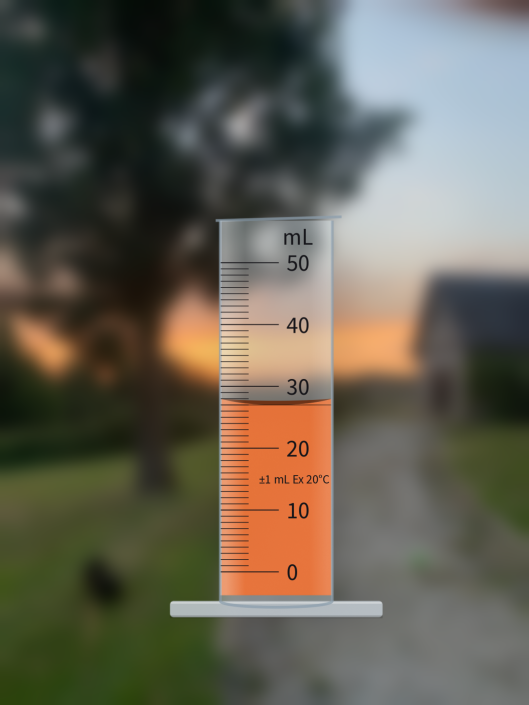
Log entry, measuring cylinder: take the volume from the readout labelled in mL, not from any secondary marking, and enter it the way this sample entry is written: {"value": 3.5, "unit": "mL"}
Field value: {"value": 27, "unit": "mL"}
